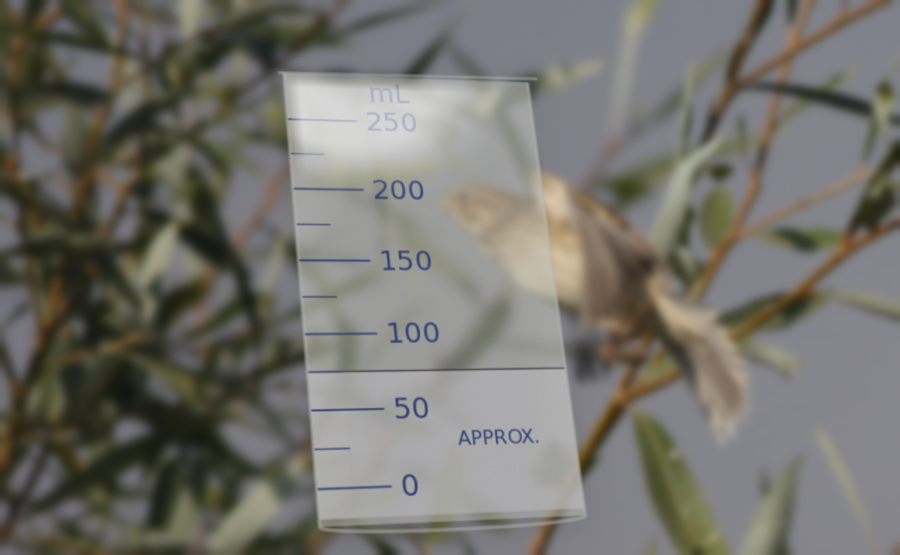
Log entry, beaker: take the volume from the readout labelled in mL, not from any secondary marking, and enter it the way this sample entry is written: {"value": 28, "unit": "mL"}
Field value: {"value": 75, "unit": "mL"}
